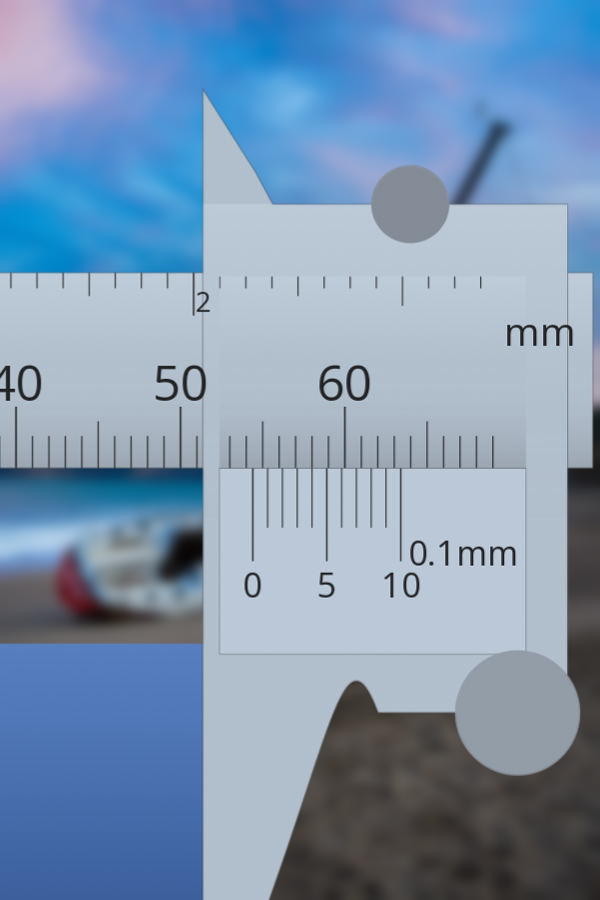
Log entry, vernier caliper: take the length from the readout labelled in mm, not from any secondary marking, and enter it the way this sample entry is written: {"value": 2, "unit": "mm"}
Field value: {"value": 54.4, "unit": "mm"}
